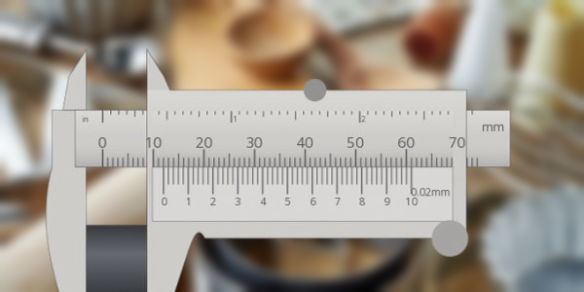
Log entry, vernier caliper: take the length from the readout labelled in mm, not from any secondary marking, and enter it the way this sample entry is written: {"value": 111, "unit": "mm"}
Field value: {"value": 12.0, "unit": "mm"}
